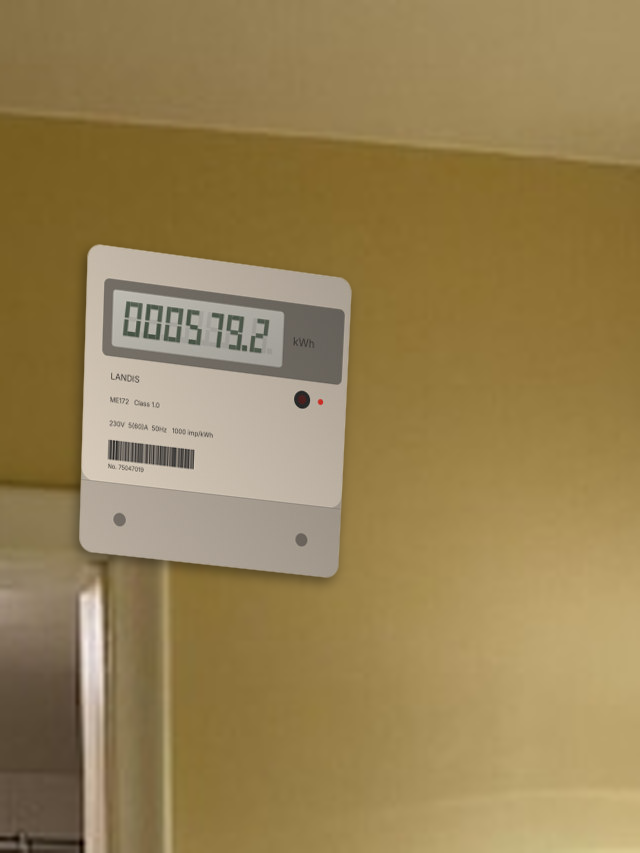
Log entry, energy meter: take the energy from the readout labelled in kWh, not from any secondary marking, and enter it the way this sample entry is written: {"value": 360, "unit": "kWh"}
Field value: {"value": 579.2, "unit": "kWh"}
